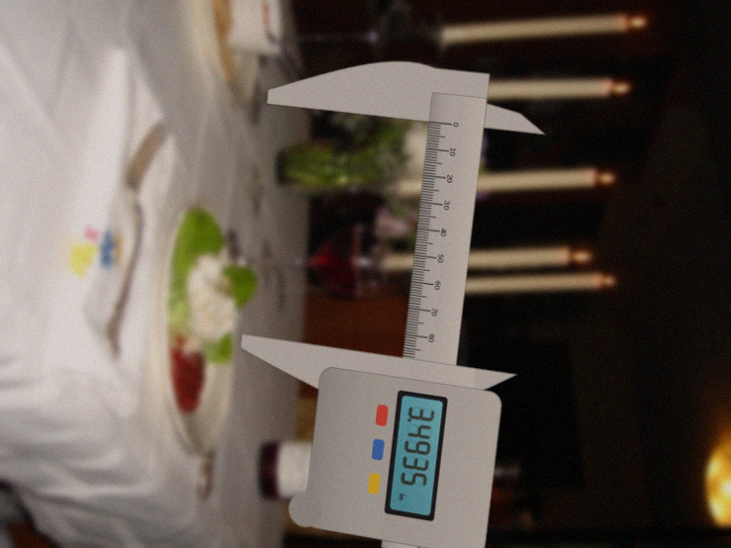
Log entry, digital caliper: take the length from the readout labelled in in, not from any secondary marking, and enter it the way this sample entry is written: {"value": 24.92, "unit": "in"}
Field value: {"value": 3.4935, "unit": "in"}
